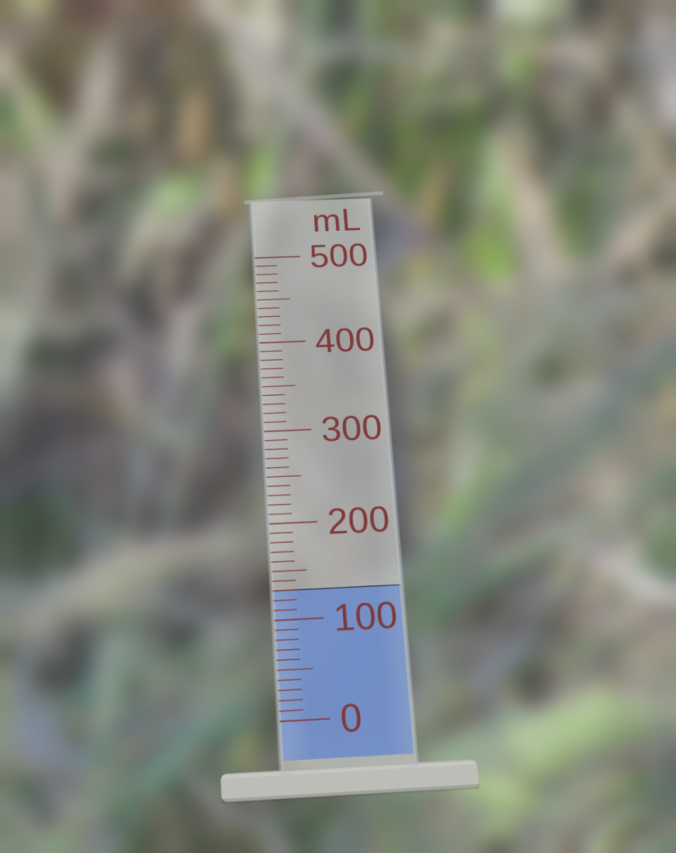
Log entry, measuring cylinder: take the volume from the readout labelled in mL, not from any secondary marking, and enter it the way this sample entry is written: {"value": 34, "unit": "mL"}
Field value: {"value": 130, "unit": "mL"}
